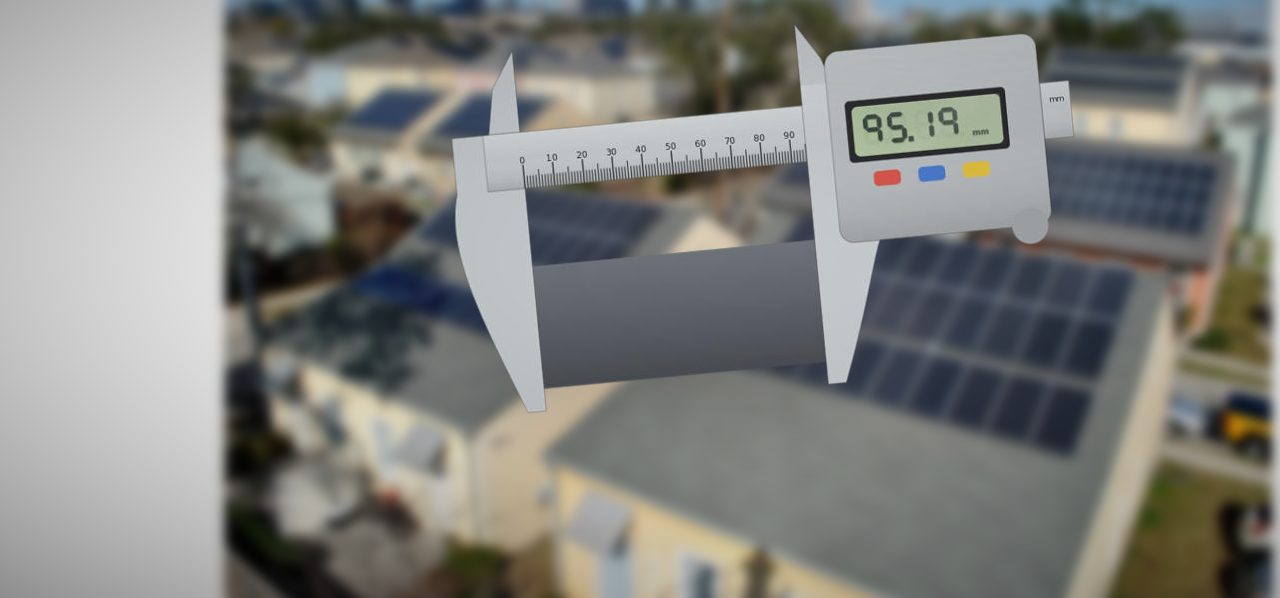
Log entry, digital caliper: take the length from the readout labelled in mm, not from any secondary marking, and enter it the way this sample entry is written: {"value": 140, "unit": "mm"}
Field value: {"value": 95.19, "unit": "mm"}
